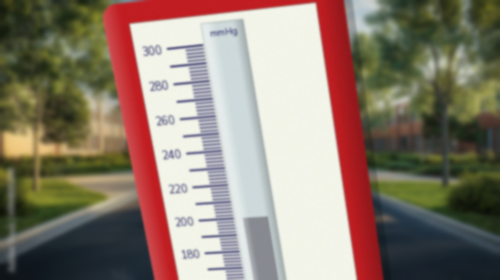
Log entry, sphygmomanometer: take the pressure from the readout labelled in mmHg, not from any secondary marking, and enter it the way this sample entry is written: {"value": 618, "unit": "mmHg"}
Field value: {"value": 200, "unit": "mmHg"}
